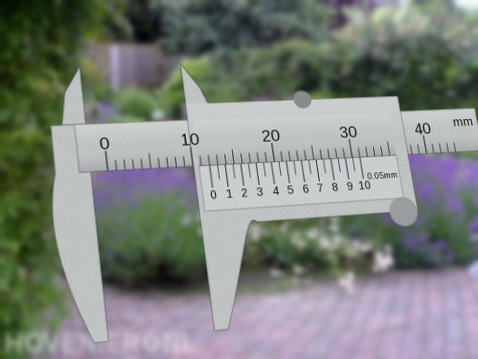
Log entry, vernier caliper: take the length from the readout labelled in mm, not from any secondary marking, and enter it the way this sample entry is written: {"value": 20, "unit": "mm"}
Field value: {"value": 12.0, "unit": "mm"}
